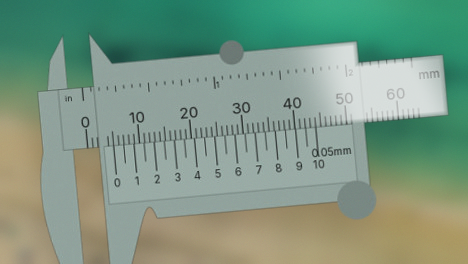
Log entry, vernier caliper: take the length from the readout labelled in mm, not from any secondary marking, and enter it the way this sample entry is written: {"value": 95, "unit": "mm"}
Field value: {"value": 5.0, "unit": "mm"}
